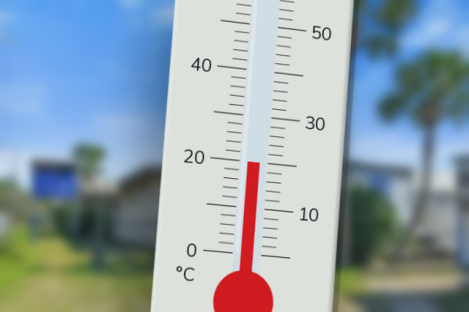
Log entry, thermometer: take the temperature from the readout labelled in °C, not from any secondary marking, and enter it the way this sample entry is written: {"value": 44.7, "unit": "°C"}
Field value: {"value": 20, "unit": "°C"}
